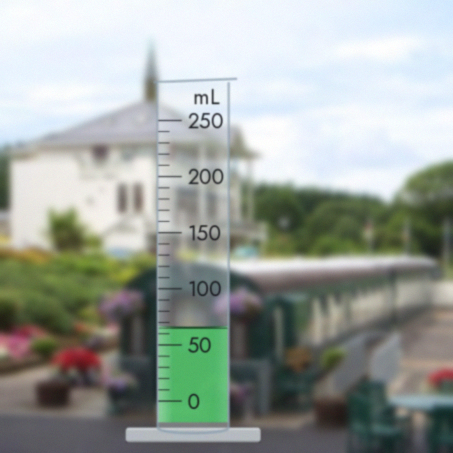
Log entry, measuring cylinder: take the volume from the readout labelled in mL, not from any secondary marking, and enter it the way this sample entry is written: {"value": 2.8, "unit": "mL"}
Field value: {"value": 65, "unit": "mL"}
